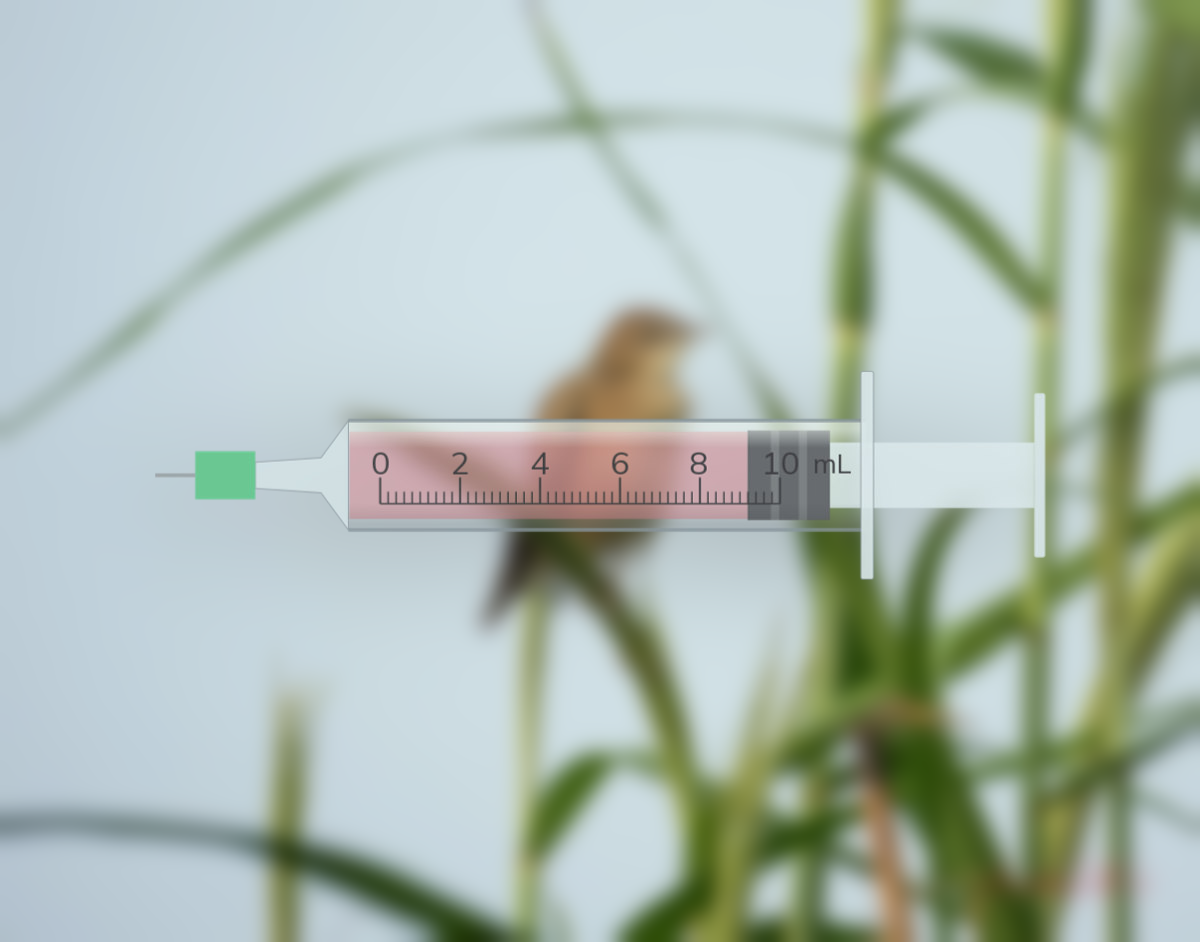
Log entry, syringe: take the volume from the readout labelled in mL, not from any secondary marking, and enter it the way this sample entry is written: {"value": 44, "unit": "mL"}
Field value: {"value": 9.2, "unit": "mL"}
